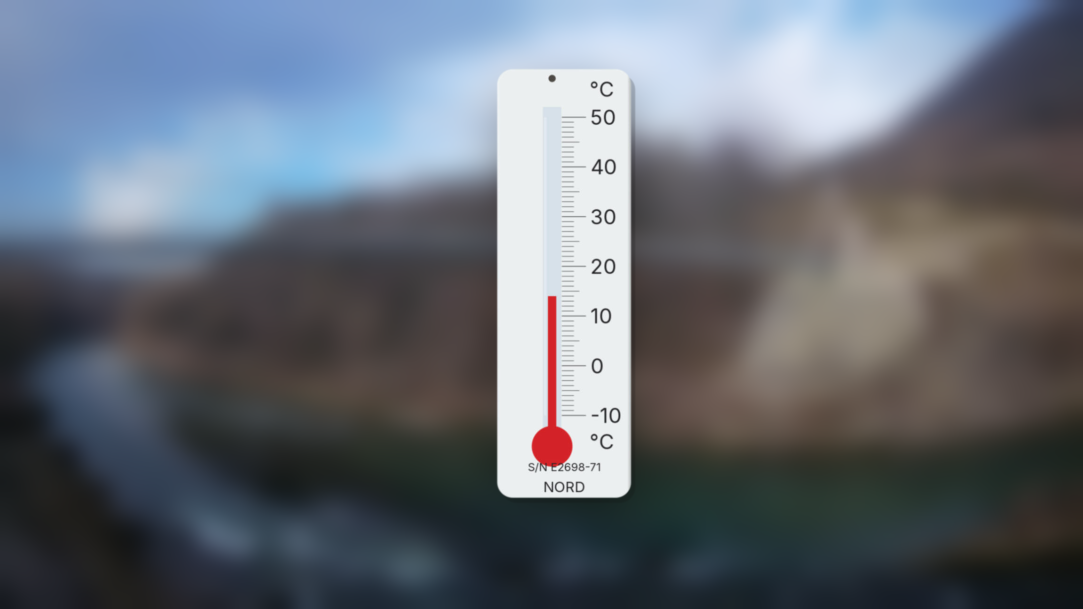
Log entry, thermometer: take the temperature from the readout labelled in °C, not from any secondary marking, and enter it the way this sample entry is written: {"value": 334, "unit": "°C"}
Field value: {"value": 14, "unit": "°C"}
